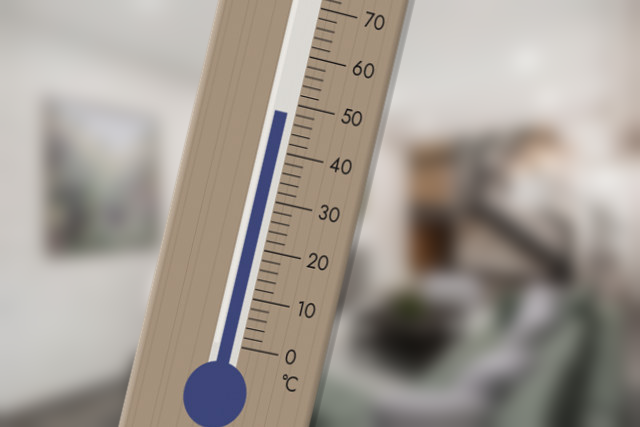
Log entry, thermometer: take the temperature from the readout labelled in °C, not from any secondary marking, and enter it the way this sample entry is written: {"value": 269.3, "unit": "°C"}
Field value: {"value": 48, "unit": "°C"}
